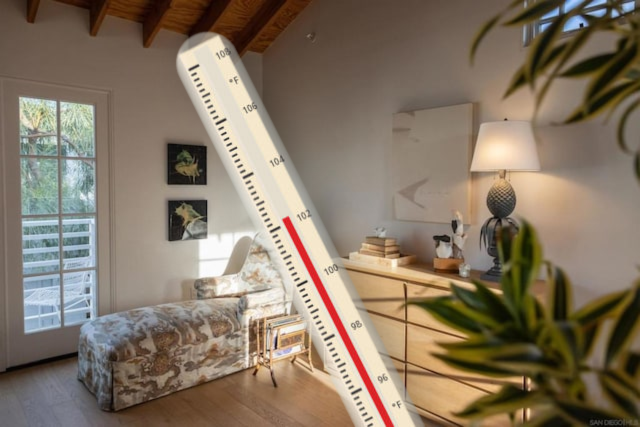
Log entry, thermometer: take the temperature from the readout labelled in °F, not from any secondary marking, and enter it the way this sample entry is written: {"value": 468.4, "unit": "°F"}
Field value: {"value": 102.2, "unit": "°F"}
